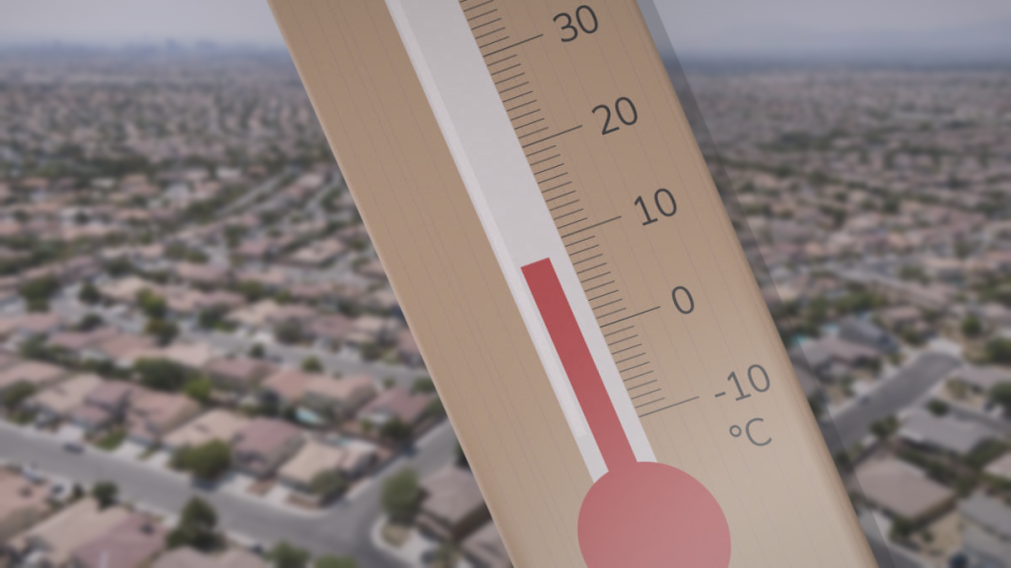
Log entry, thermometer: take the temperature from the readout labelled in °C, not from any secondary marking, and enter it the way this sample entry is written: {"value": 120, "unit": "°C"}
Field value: {"value": 8.5, "unit": "°C"}
